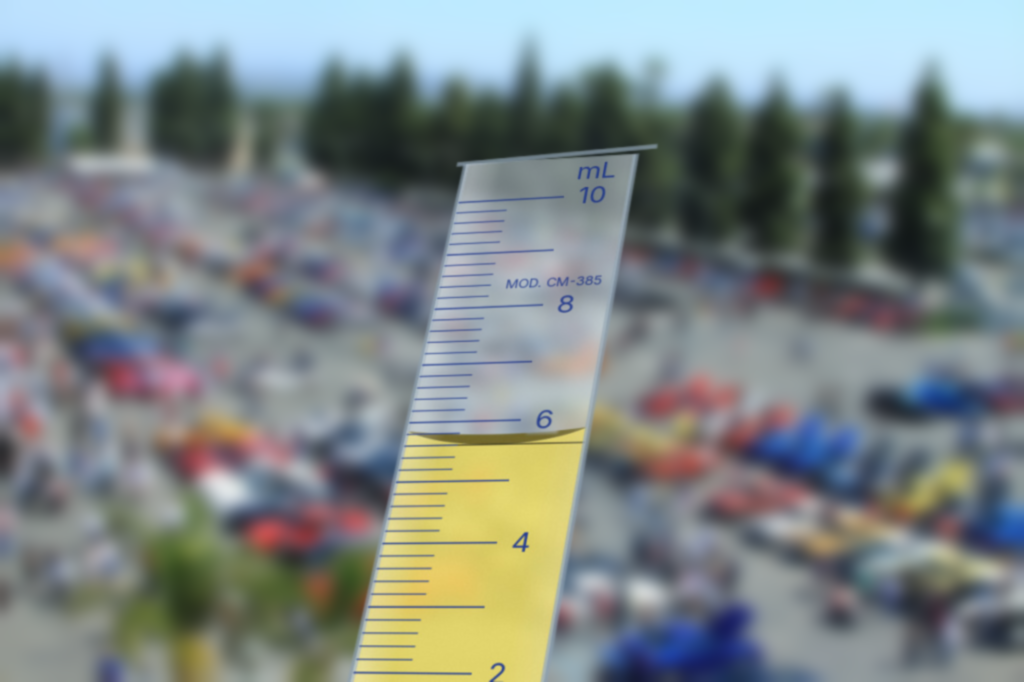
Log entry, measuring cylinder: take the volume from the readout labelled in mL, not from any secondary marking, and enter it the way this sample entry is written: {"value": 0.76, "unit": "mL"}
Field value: {"value": 5.6, "unit": "mL"}
